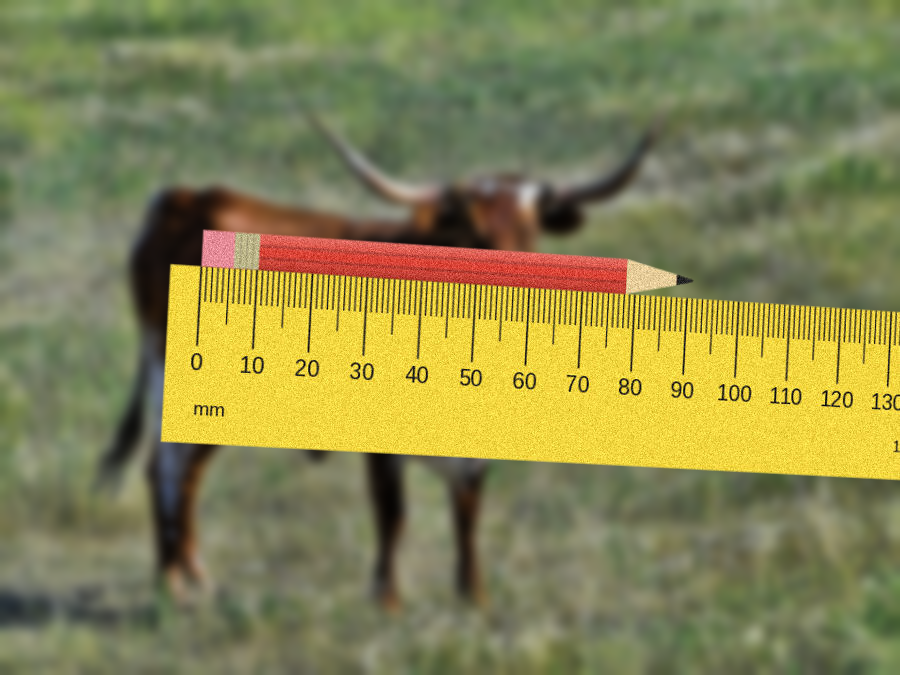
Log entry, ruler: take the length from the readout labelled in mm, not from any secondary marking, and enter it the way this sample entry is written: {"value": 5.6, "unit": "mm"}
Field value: {"value": 91, "unit": "mm"}
